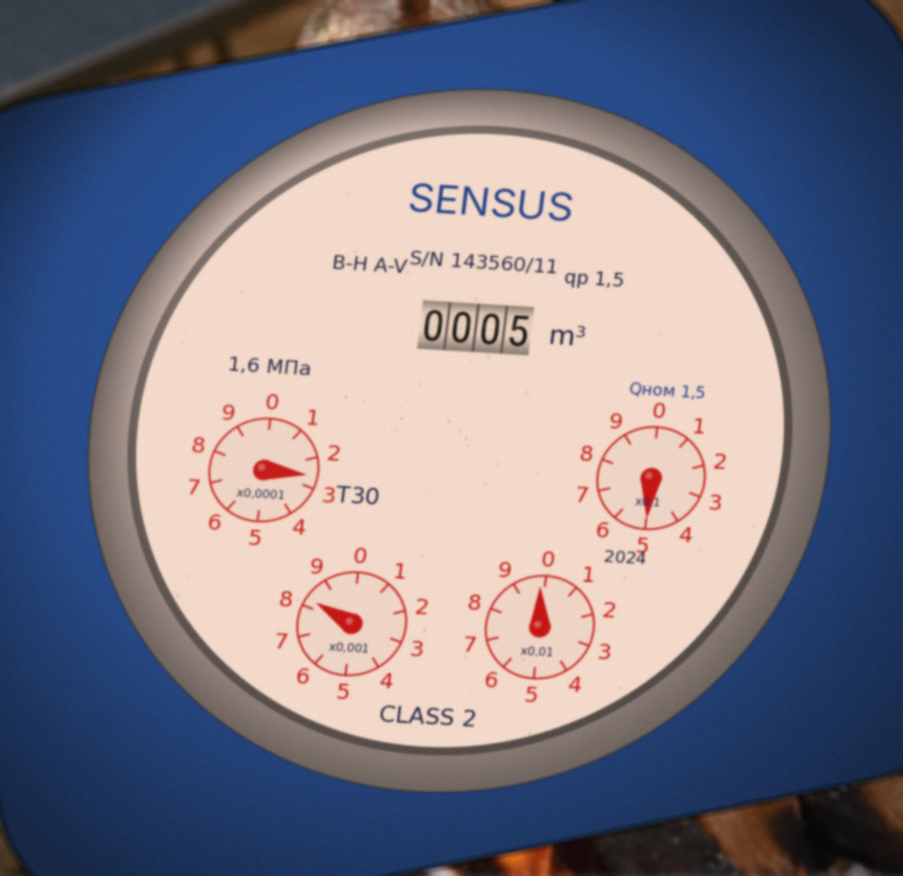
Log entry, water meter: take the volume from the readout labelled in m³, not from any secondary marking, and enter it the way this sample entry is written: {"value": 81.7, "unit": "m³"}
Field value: {"value": 5.4982, "unit": "m³"}
